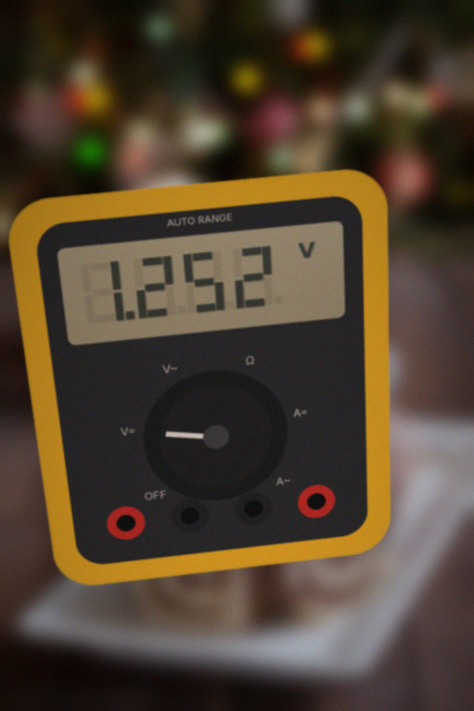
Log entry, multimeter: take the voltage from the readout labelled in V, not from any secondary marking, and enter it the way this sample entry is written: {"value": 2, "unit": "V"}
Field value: {"value": 1.252, "unit": "V"}
